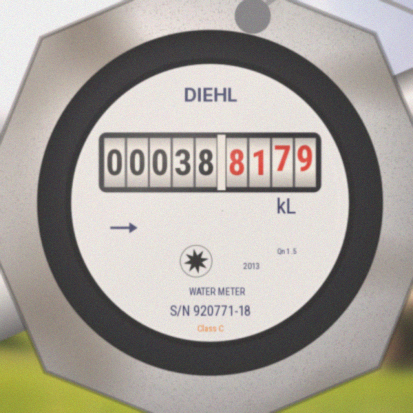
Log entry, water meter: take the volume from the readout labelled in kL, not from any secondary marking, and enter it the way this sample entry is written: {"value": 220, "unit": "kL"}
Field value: {"value": 38.8179, "unit": "kL"}
